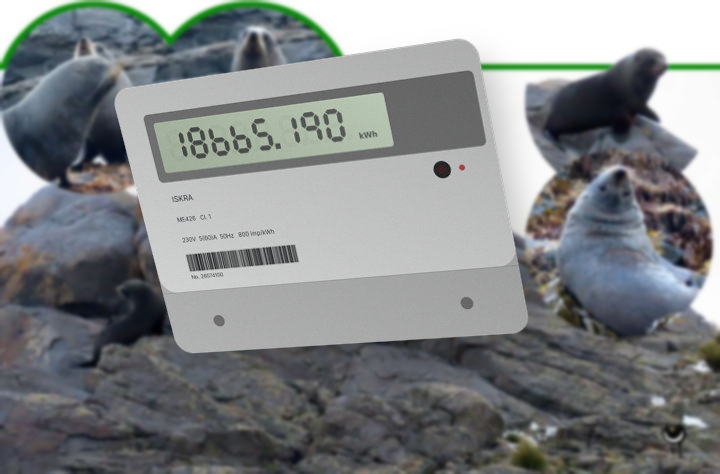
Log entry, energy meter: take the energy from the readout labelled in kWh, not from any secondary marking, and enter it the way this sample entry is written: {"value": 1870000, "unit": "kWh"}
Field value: {"value": 18665.190, "unit": "kWh"}
